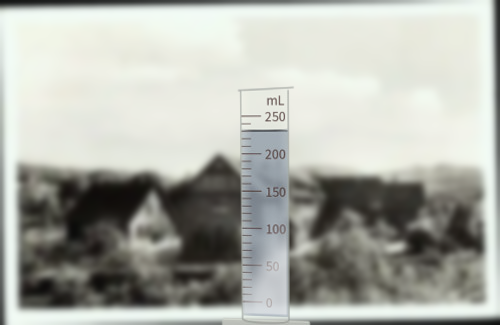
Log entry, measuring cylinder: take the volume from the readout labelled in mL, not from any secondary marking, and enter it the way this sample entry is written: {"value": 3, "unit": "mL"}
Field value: {"value": 230, "unit": "mL"}
